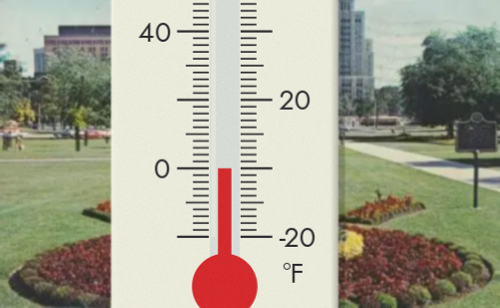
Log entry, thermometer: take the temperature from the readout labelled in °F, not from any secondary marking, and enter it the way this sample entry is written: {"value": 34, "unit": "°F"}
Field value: {"value": 0, "unit": "°F"}
